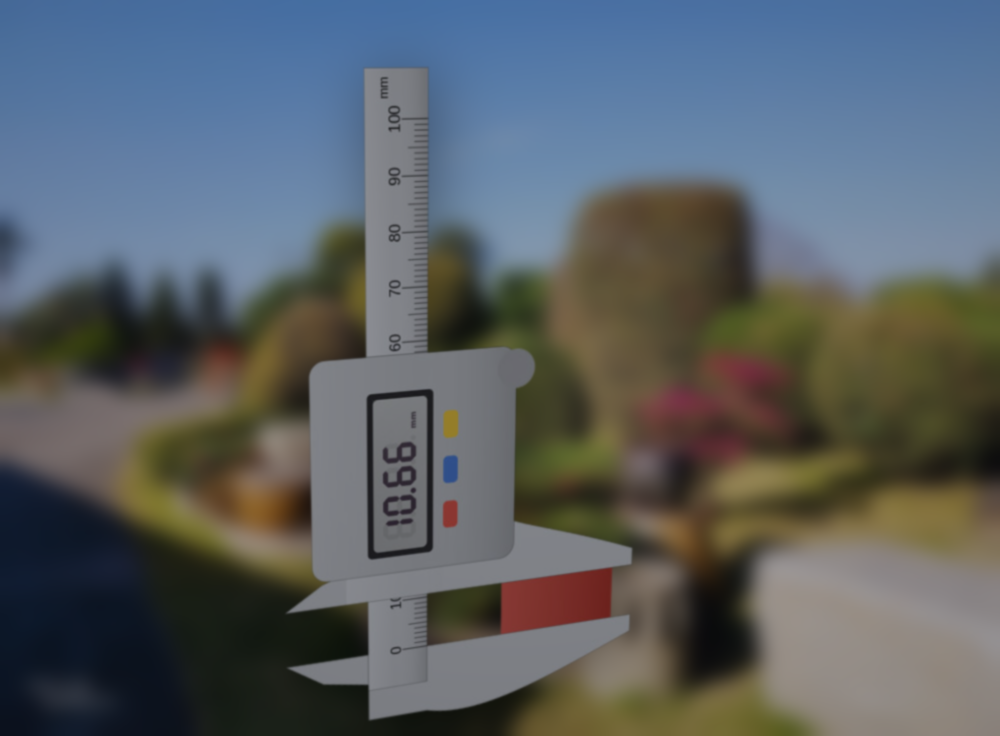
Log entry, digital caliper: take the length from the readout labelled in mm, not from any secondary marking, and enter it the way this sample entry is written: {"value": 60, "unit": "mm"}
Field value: {"value": 10.66, "unit": "mm"}
